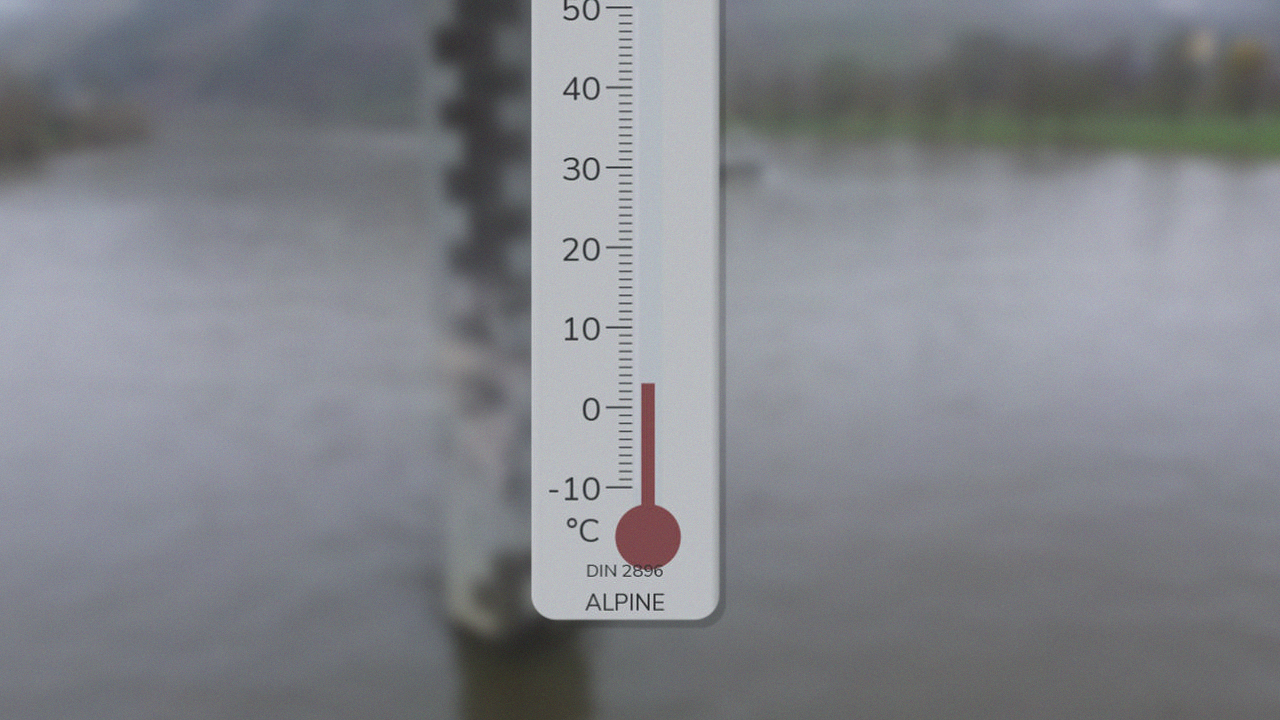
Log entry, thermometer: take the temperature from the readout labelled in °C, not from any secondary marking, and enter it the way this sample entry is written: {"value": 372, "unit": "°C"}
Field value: {"value": 3, "unit": "°C"}
